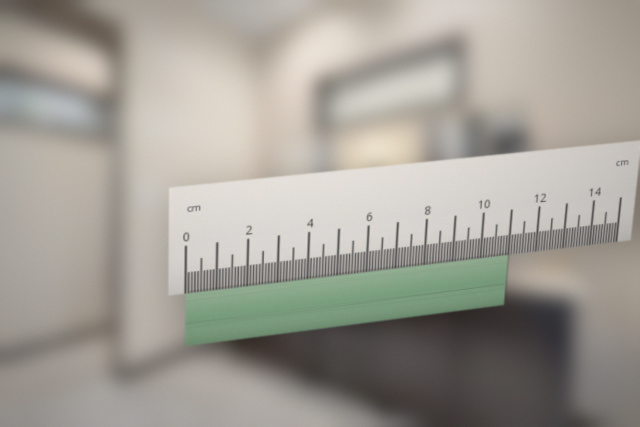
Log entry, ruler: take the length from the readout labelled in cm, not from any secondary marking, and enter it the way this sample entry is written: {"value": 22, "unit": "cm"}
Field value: {"value": 11, "unit": "cm"}
